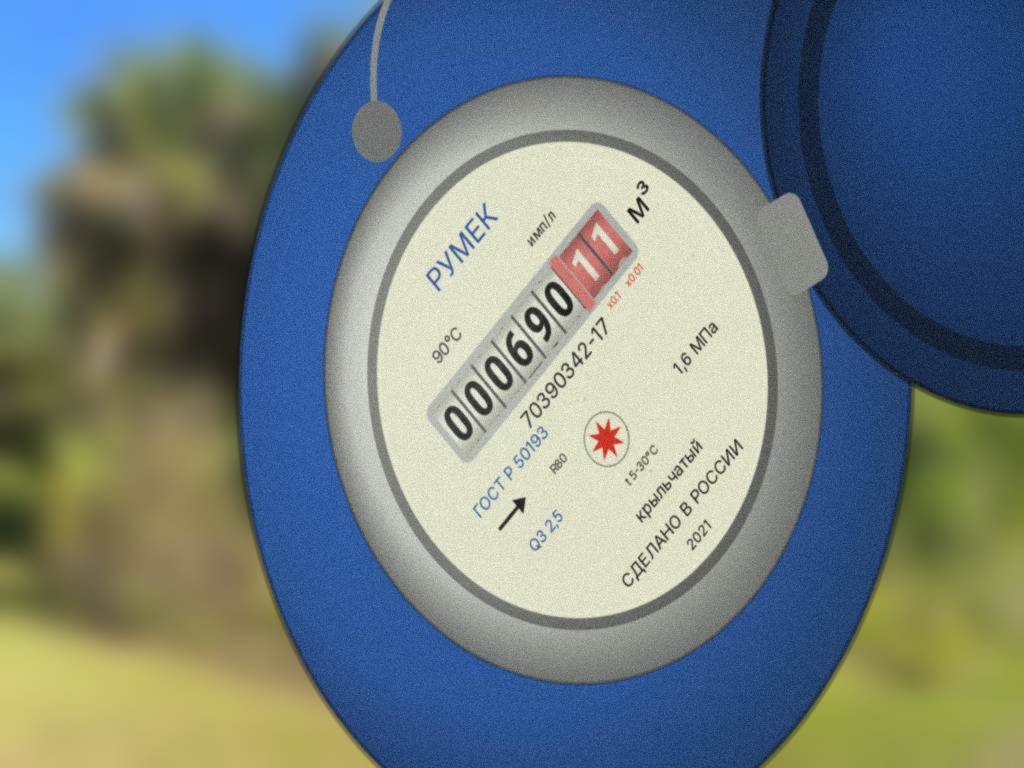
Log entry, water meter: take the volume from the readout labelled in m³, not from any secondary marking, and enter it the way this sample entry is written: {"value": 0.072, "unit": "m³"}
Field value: {"value": 690.11, "unit": "m³"}
